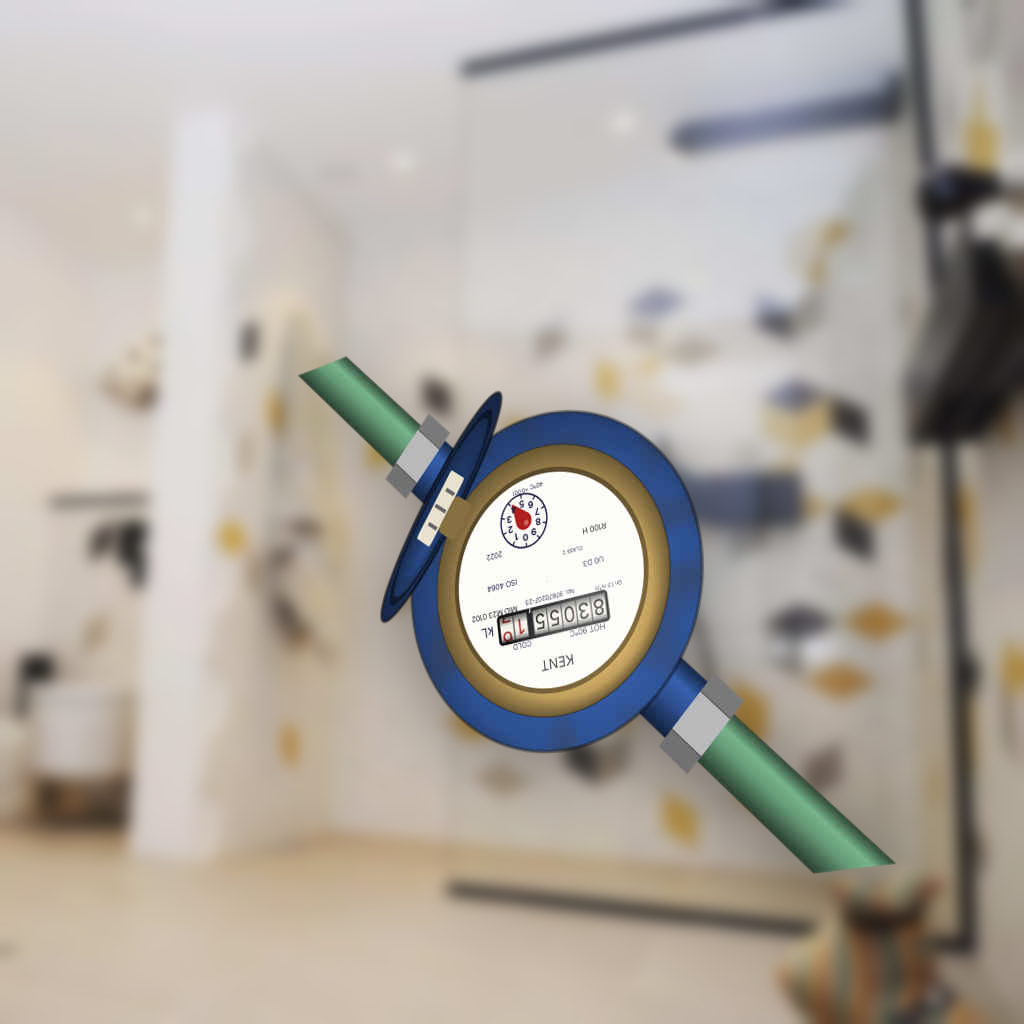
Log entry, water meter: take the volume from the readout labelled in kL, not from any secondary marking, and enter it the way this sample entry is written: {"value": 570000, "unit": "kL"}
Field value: {"value": 83055.164, "unit": "kL"}
